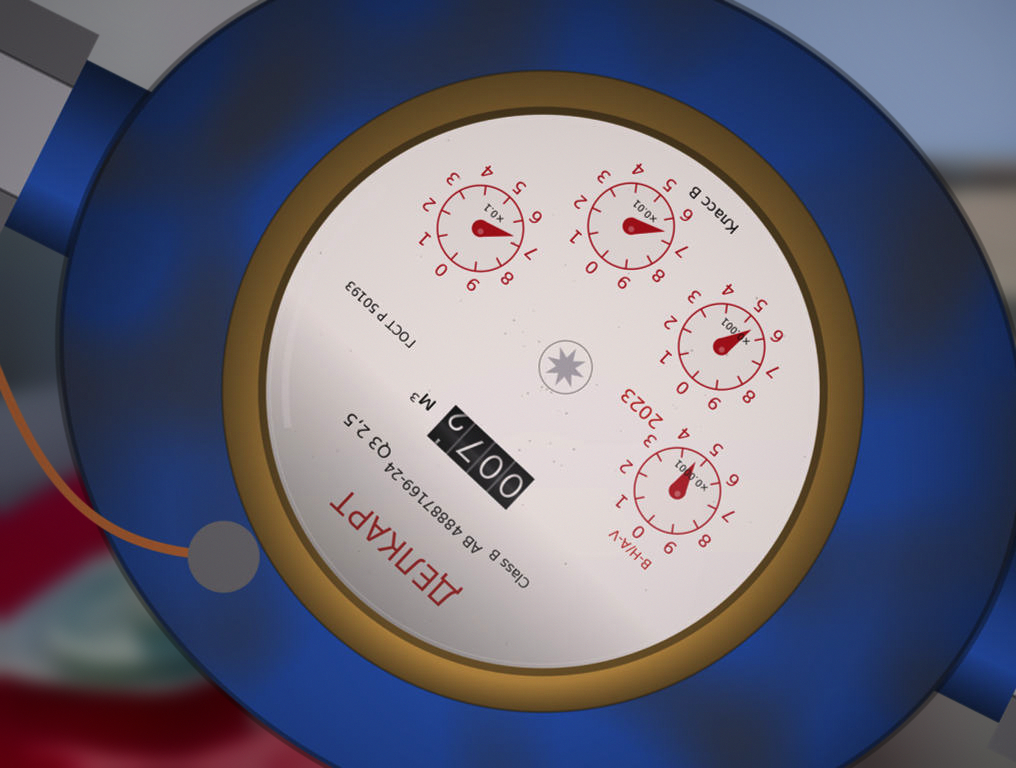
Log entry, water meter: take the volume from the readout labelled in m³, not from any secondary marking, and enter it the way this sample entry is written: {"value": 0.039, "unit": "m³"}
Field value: {"value": 71.6654, "unit": "m³"}
